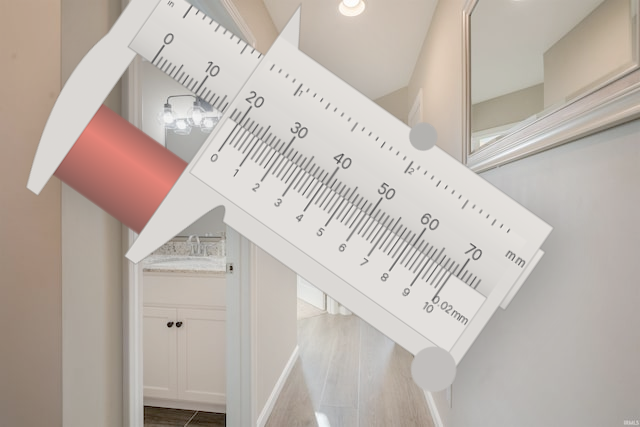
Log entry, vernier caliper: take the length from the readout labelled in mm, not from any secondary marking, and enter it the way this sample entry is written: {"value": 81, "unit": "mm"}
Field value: {"value": 19.8, "unit": "mm"}
